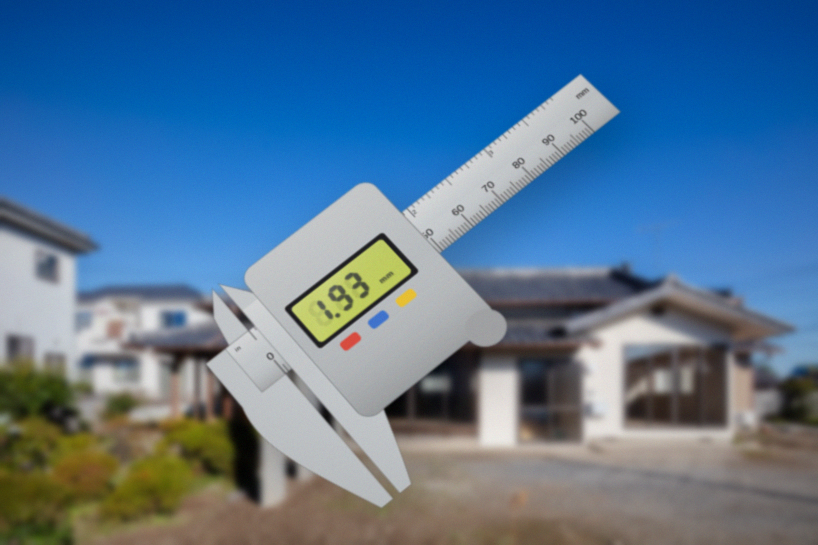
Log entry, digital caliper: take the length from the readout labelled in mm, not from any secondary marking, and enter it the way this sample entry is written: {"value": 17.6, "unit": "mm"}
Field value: {"value": 1.93, "unit": "mm"}
